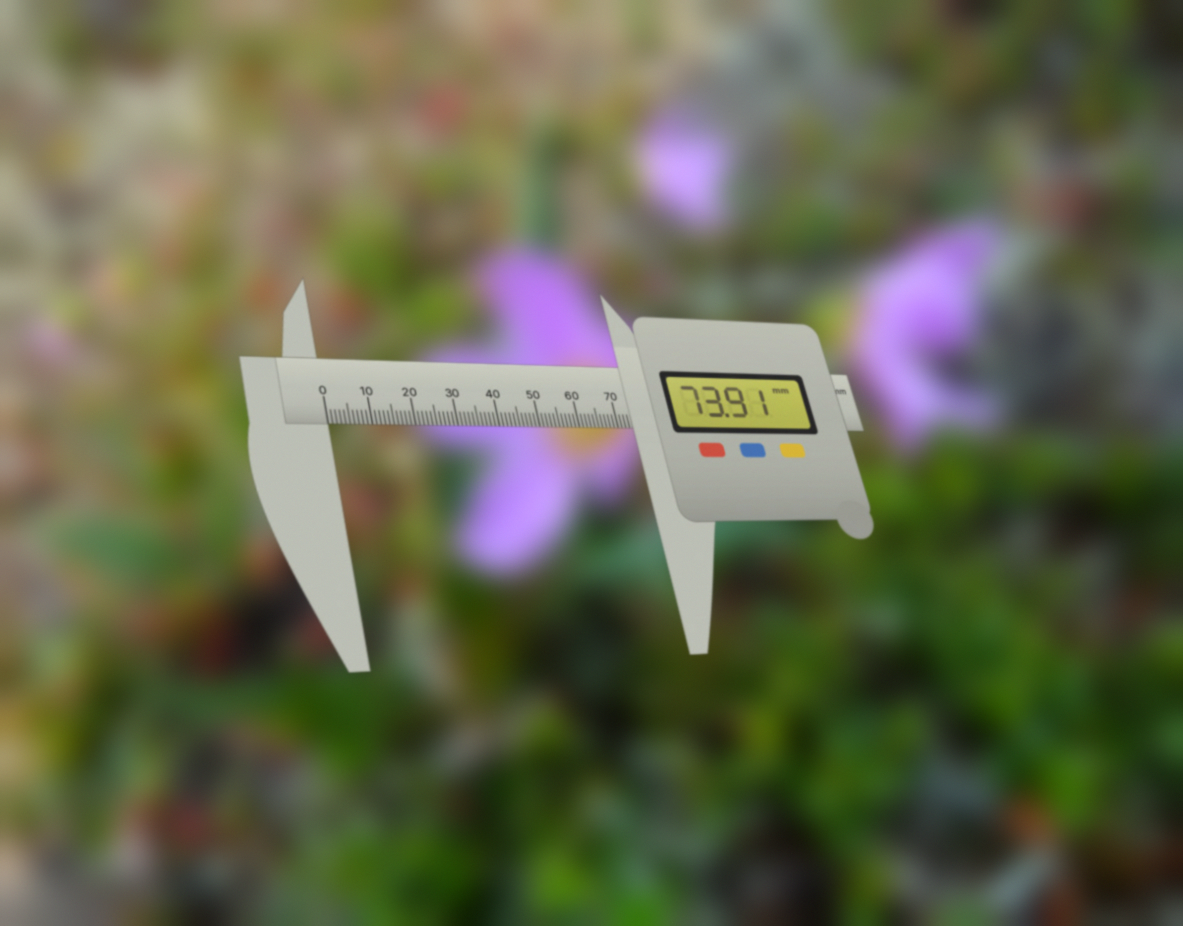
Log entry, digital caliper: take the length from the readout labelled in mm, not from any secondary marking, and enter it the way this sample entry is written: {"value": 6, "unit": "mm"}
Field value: {"value": 73.91, "unit": "mm"}
